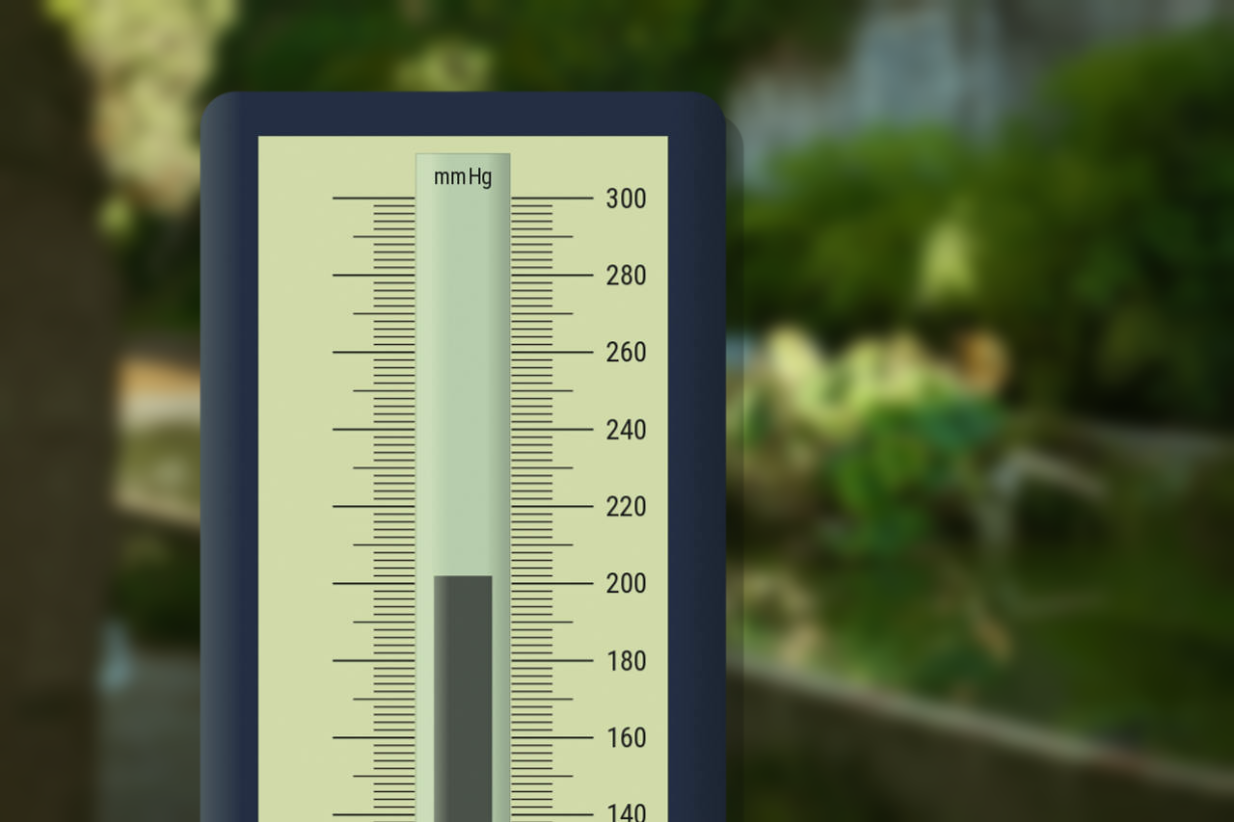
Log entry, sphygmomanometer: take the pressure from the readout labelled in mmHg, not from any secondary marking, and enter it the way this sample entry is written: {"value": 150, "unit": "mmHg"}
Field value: {"value": 202, "unit": "mmHg"}
